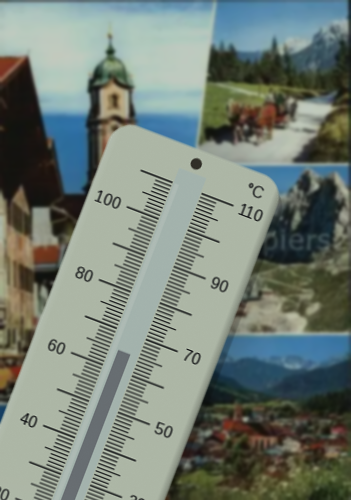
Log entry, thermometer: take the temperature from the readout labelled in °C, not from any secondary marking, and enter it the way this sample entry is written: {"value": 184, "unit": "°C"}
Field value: {"value": 65, "unit": "°C"}
